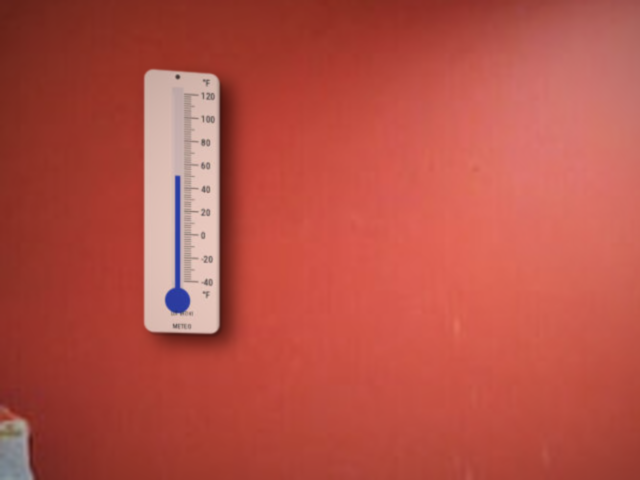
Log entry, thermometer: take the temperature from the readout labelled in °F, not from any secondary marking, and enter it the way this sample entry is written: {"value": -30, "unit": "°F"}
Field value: {"value": 50, "unit": "°F"}
